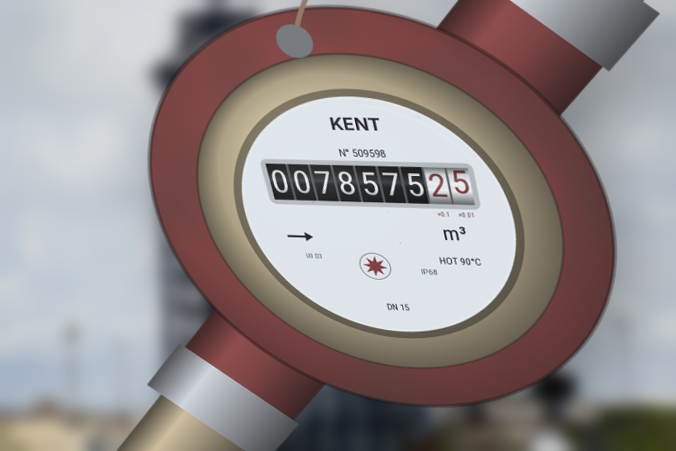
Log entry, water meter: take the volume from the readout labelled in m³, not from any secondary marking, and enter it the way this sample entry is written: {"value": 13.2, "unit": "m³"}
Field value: {"value": 78575.25, "unit": "m³"}
